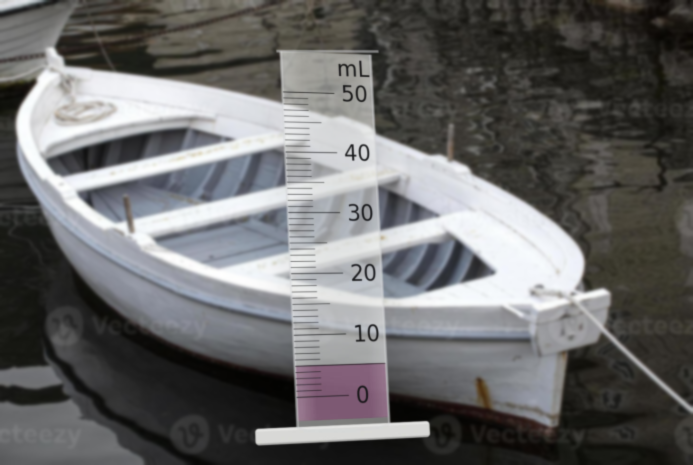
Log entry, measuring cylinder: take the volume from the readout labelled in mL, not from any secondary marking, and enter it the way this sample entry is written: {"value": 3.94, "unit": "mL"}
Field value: {"value": 5, "unit": "mL"}
